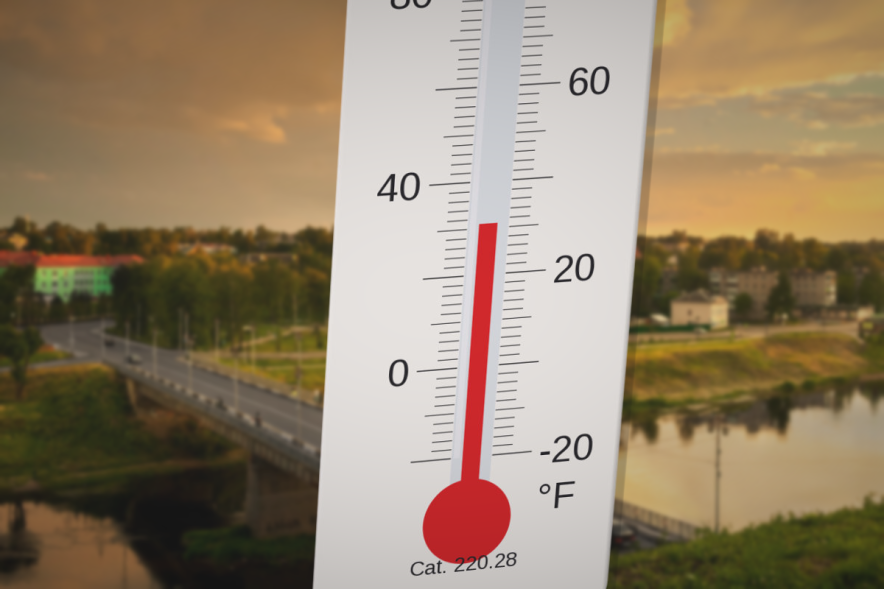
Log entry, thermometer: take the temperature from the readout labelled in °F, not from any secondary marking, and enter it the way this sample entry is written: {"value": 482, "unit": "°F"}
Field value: {"value": 31, "unit": "°F"}
